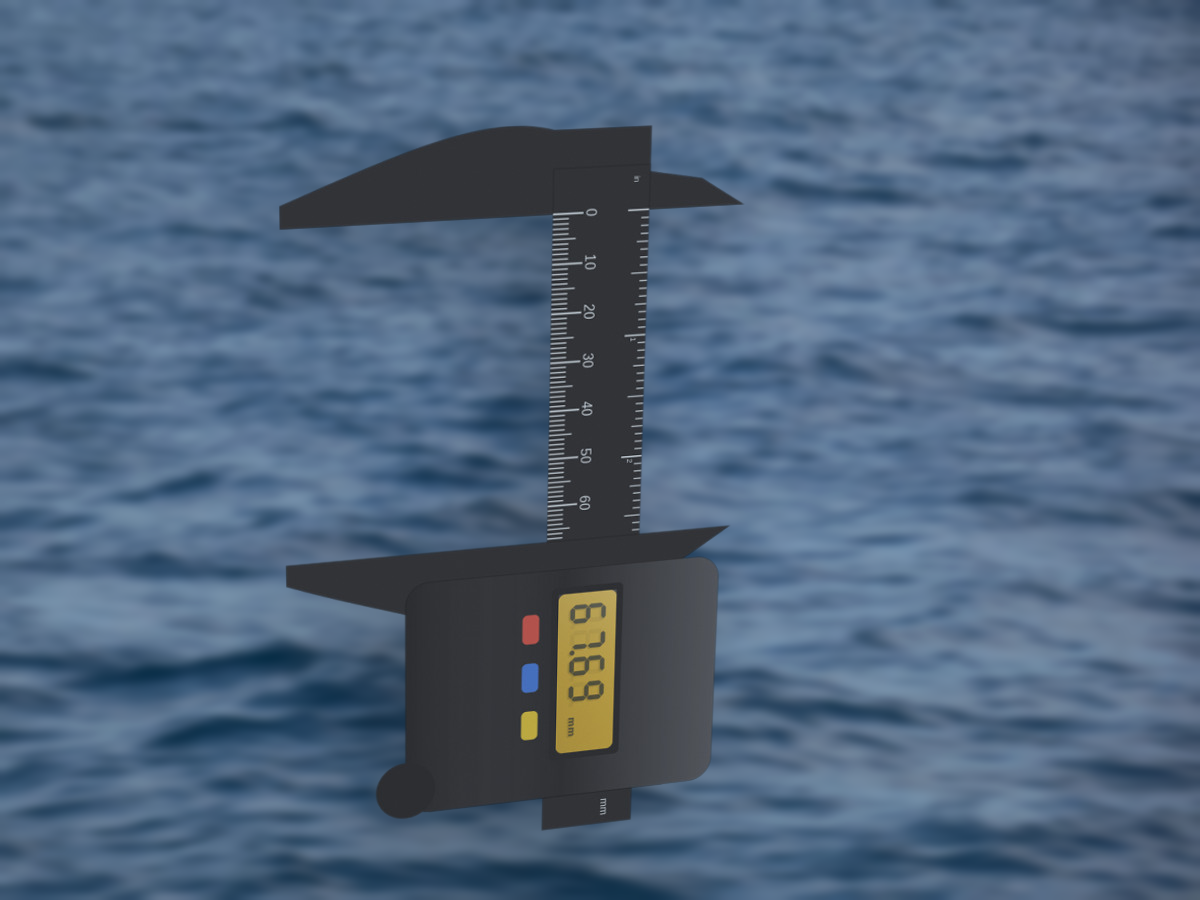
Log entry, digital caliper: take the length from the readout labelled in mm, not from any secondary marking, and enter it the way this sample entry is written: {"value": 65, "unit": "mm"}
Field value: {"value": 67.69, "unit": "mm"}
